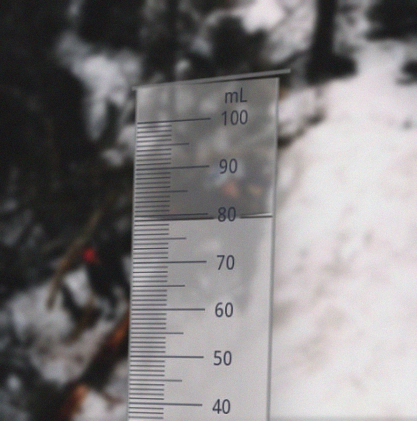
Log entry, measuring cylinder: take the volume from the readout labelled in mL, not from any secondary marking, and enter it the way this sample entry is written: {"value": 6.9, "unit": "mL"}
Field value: {"value": 79, "unit": "mL"}
